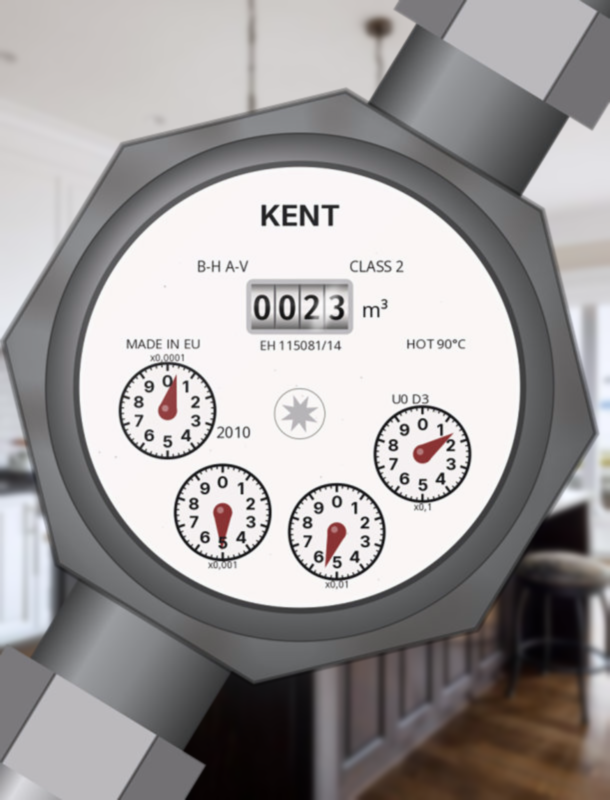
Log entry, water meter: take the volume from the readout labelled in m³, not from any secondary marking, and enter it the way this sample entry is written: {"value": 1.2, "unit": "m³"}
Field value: {"value": 23.1550, "unit": "m³"}
